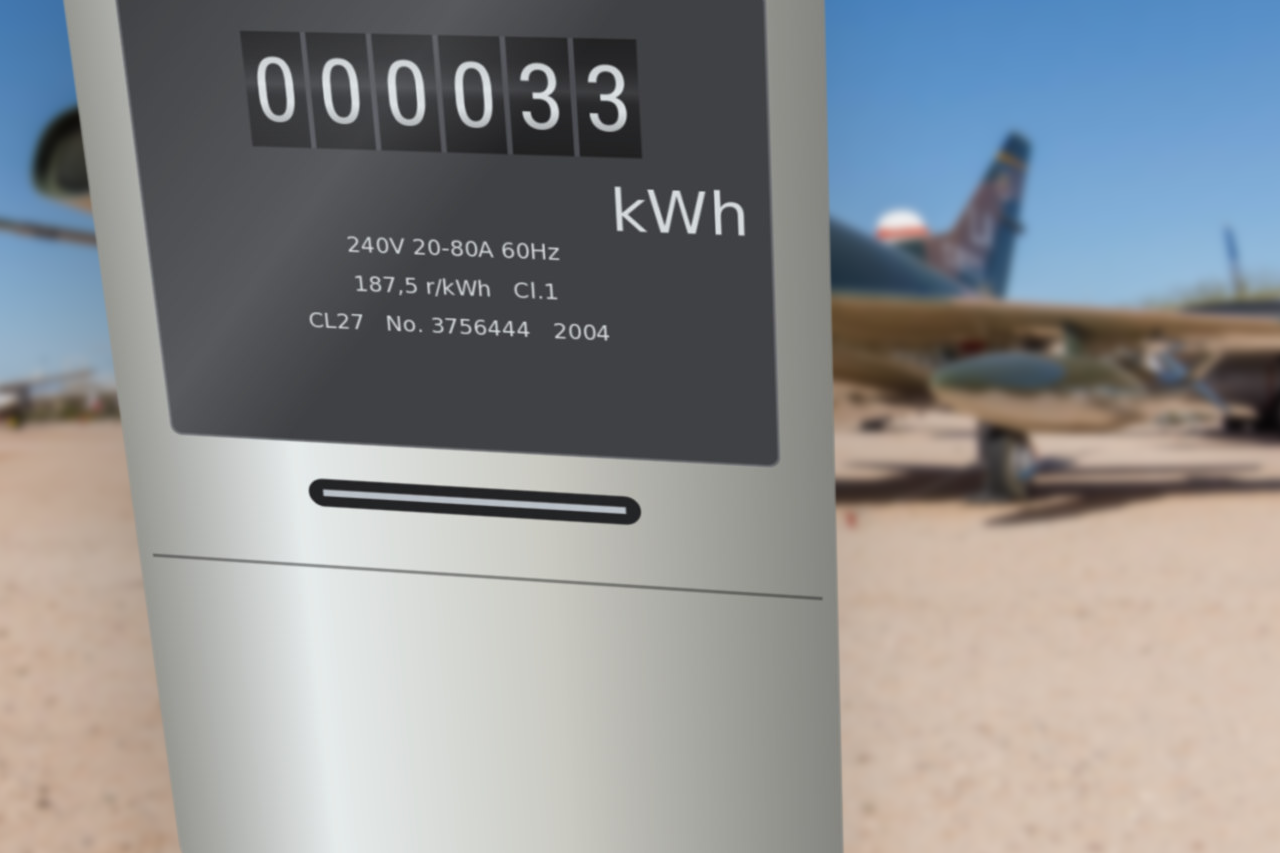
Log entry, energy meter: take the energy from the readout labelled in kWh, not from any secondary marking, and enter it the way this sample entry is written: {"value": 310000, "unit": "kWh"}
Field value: {"value": 33, "unit": "kWh"}
